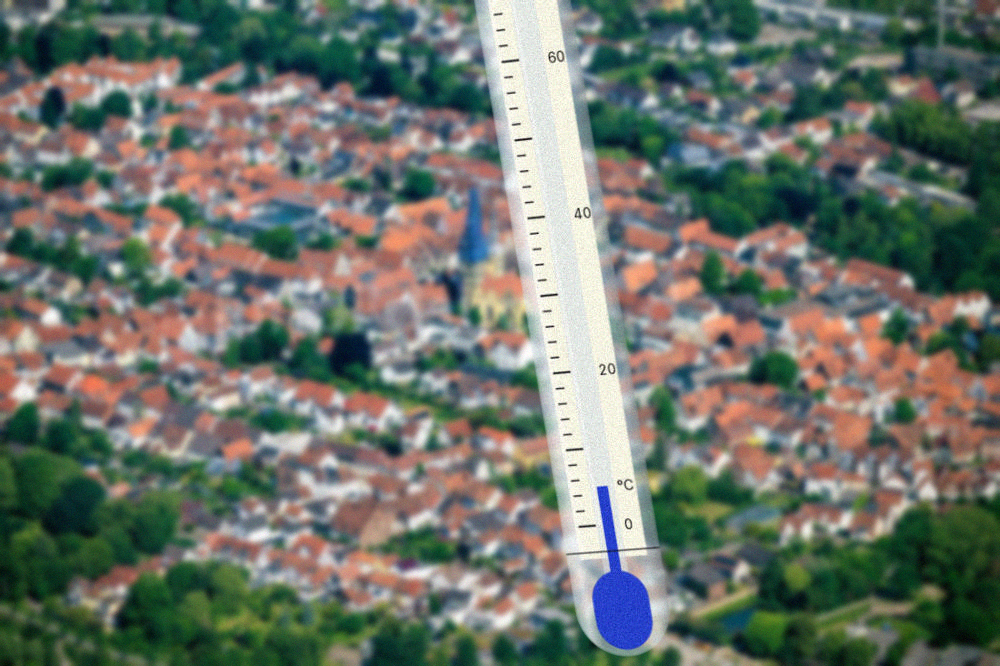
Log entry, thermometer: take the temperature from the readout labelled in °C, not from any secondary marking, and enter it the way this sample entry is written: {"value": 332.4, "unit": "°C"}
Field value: {"value": 5, "unit": "°C"}
